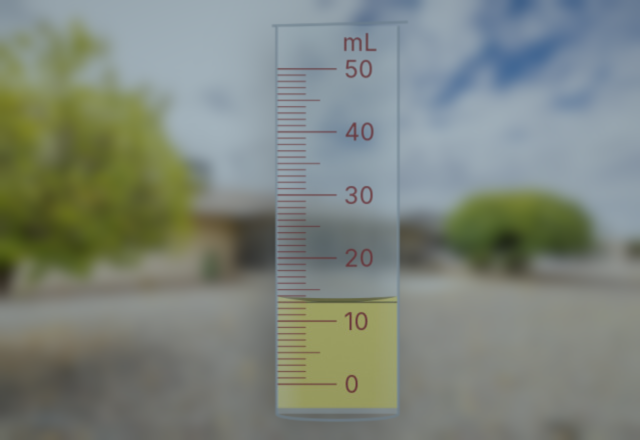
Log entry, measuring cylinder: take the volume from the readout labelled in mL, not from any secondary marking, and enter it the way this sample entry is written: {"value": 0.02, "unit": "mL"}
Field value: {"value": 13, "unit": "mL"}
